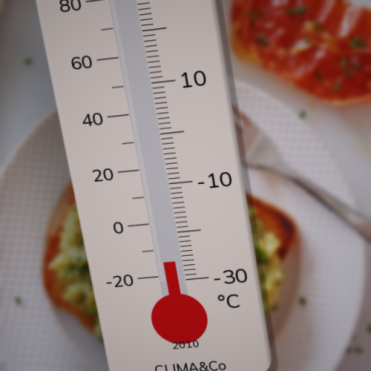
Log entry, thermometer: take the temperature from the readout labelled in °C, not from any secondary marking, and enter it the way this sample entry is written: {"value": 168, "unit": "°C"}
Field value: {"value": -26, "unit": "°C"}
